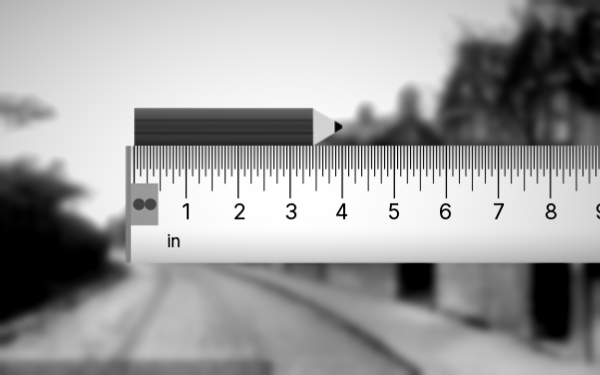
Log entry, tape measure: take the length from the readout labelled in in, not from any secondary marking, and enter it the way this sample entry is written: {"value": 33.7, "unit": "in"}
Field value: {"value": 4, "unit": "in"}
